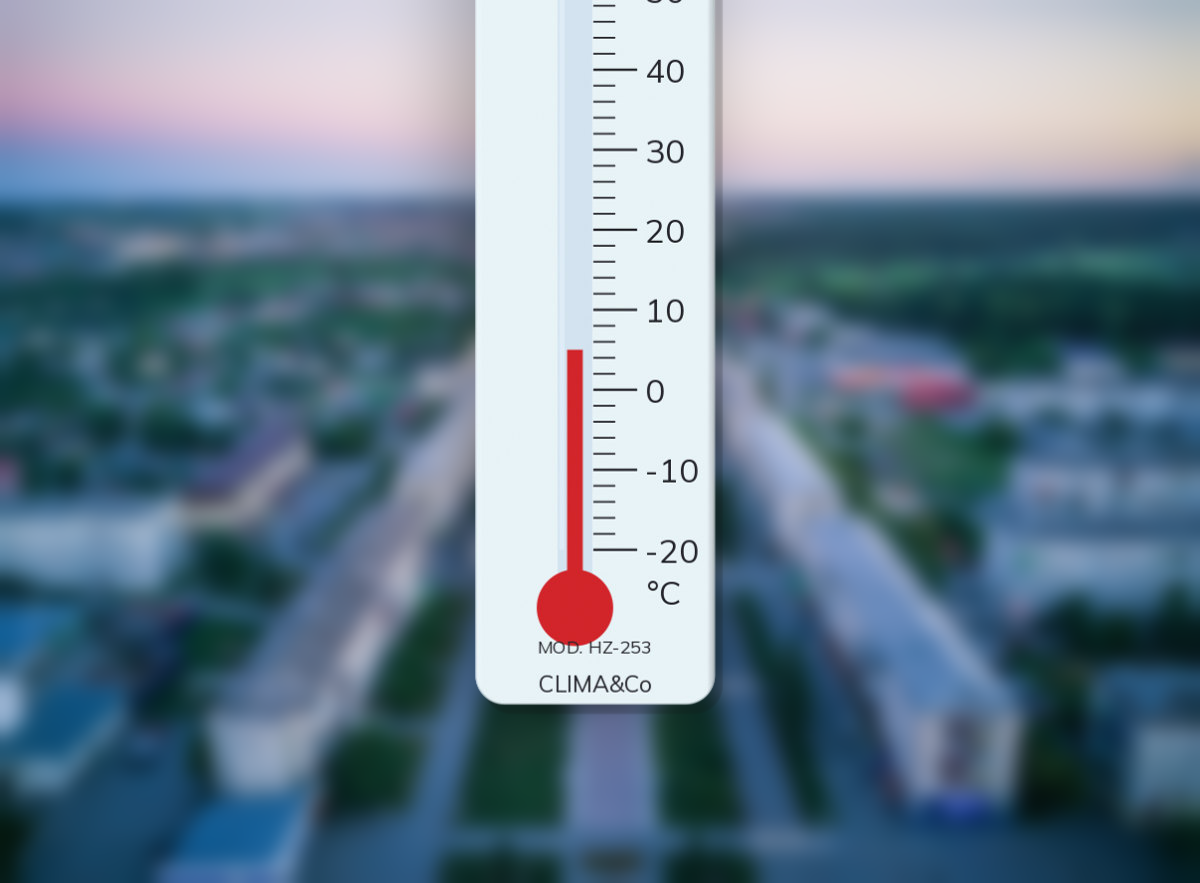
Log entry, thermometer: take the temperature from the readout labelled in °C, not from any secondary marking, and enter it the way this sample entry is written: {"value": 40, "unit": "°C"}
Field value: {"value": 5, "unit": "°C"}
